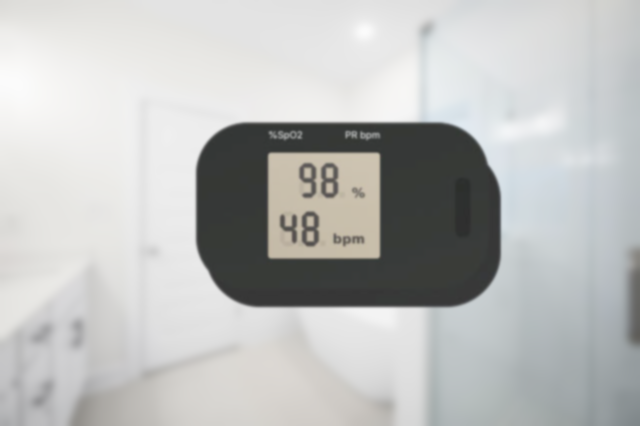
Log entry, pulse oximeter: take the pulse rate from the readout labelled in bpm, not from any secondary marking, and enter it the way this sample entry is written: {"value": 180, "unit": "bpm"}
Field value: {"value": 48, "unit": "bpm"}
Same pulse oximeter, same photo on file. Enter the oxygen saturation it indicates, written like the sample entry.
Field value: {"value": 98, "unit": "%"}
